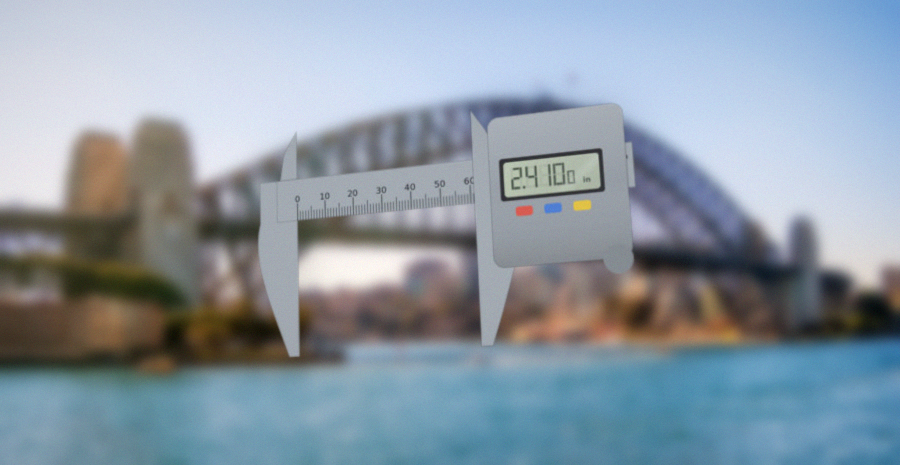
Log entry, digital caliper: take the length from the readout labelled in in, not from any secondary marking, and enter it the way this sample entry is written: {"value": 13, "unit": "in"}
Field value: {"value": 2.4100, "unit": "in"}
